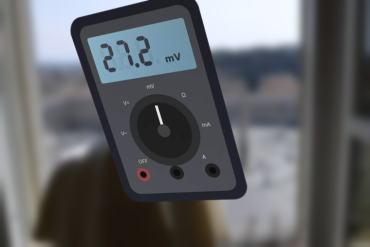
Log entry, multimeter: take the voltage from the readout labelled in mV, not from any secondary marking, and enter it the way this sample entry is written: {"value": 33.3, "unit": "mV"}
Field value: {"value": 27.2, "unit": "mV"}
